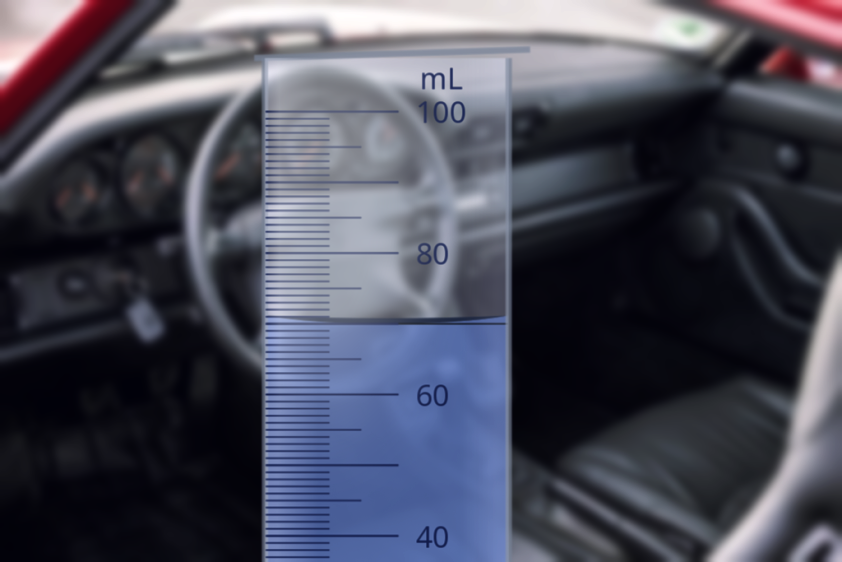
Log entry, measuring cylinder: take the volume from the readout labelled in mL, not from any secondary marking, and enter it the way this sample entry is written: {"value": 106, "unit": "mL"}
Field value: {"value": 70, "unit": "mL"}
